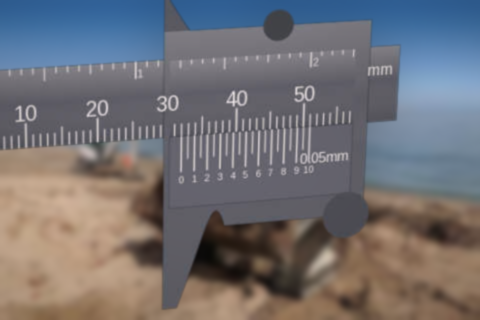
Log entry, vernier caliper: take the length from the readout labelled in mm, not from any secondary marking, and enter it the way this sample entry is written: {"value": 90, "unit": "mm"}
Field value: {"value": 32.0, "unit": "mm"}
